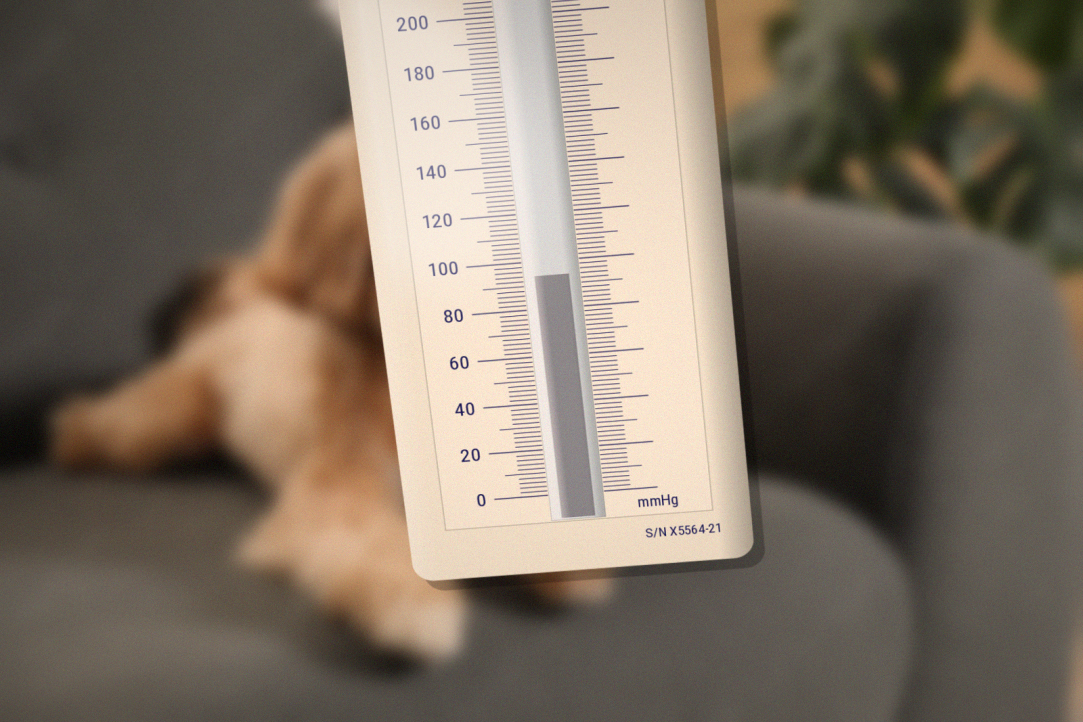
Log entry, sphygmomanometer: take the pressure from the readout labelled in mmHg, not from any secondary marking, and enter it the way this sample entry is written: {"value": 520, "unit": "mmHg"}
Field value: {"value": 94, "unit": "mmHg"}
